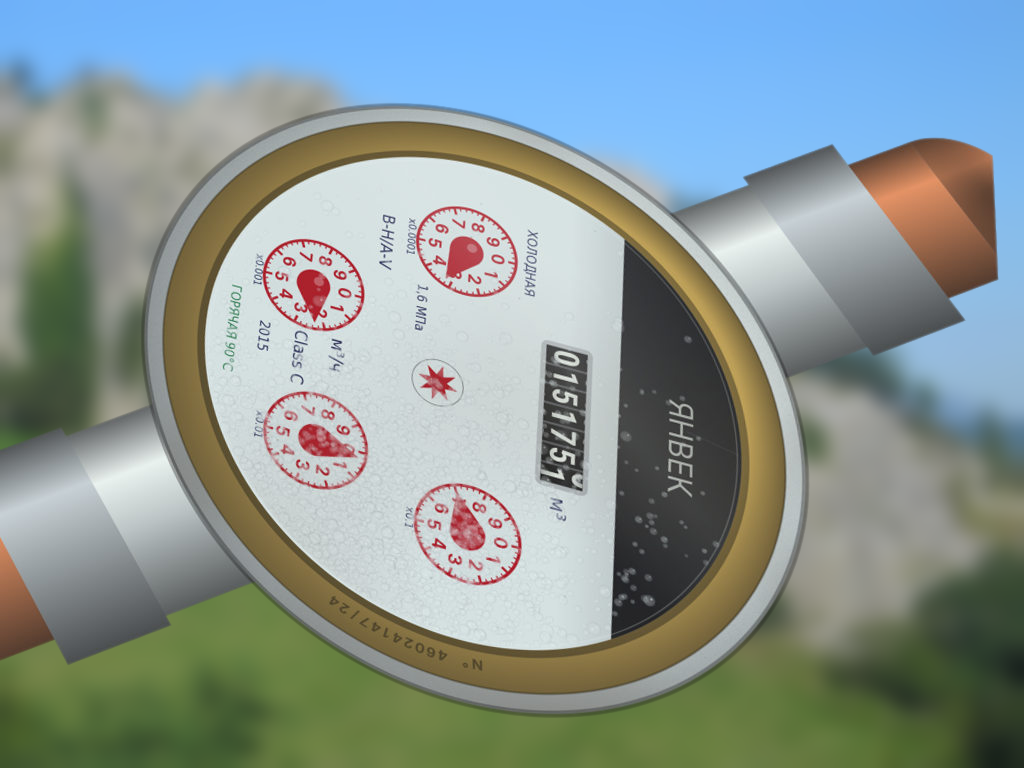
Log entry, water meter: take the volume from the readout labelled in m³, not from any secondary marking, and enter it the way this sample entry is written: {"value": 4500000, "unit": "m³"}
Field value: {"value": 151750.7023, "unit": "m³"}
